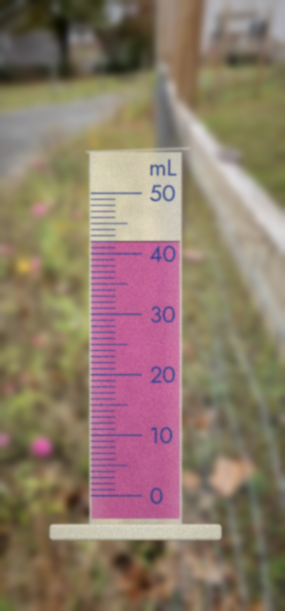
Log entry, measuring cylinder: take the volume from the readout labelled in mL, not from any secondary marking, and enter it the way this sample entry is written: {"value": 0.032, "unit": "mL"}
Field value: {"value": 42, "unit": "mL"}
